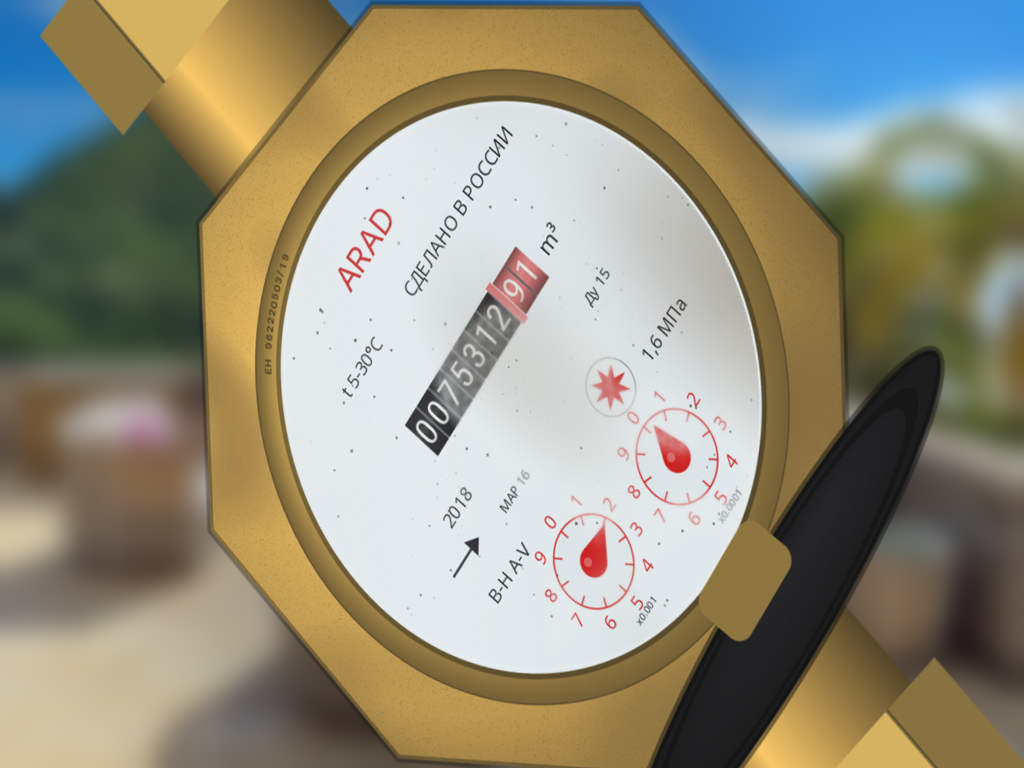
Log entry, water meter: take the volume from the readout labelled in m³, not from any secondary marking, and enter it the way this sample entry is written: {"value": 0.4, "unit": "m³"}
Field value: {"value": 75312.9120, "unit": "m³"}
